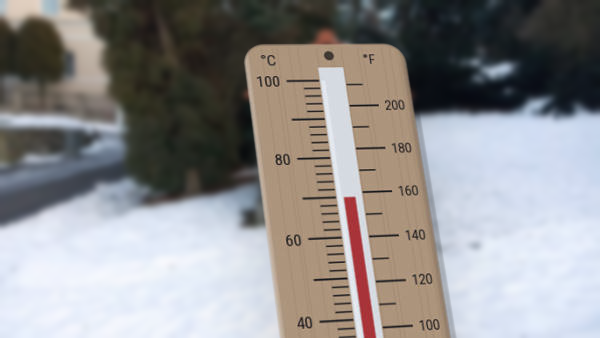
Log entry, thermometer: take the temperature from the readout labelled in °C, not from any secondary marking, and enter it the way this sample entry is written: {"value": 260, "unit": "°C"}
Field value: {"value": 70, "unit": "°C"}
